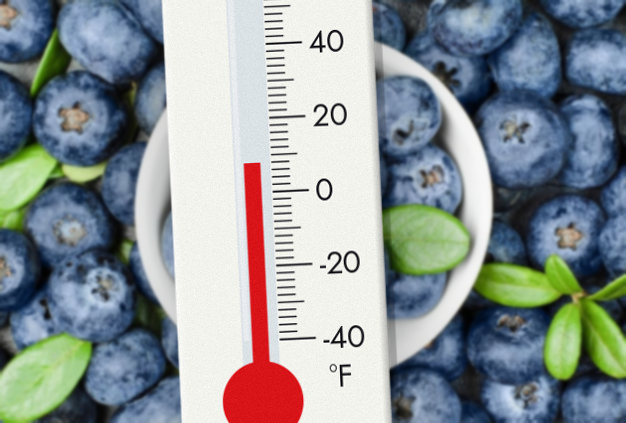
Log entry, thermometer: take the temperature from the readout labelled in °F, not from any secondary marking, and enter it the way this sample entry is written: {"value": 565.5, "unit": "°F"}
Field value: {"value": 8, "unit": "°F"}
